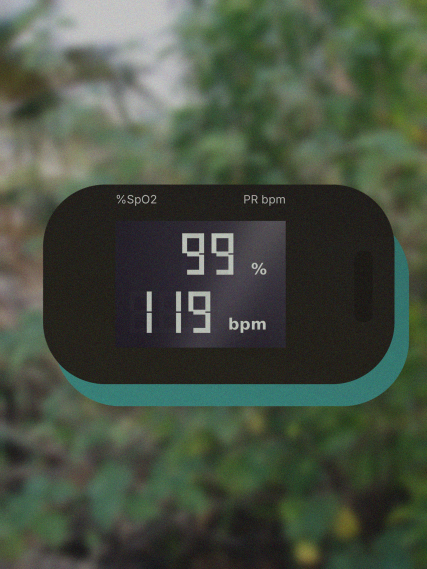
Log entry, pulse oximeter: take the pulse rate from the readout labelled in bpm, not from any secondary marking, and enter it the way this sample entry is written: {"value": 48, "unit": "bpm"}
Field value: {"value": 119, "unit": "bpm"}
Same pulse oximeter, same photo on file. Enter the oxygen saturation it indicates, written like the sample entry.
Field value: {"value": 99, "unit": "%"}
